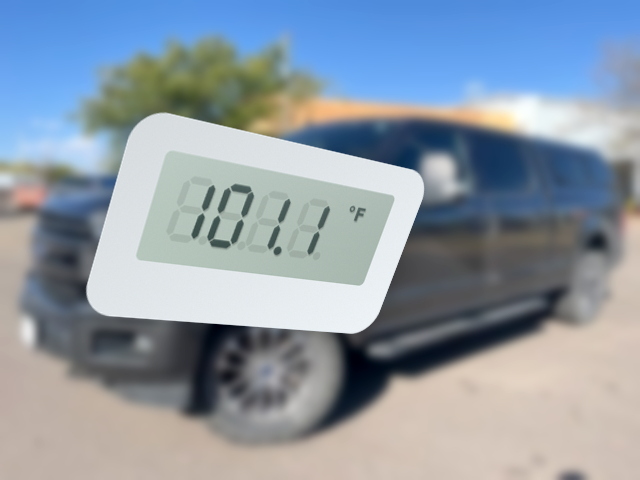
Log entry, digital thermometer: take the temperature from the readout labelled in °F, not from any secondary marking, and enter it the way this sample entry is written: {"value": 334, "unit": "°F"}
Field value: {"value": 101.1, "unit": "°F"}
